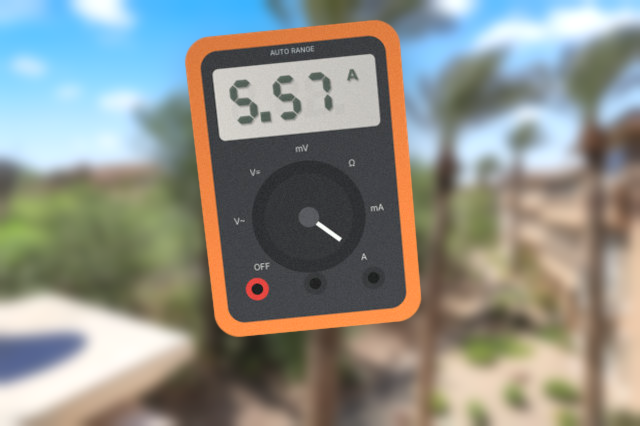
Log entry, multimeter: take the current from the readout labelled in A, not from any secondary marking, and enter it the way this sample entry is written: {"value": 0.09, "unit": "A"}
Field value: {"value": 5.57, "unit": "A"}
